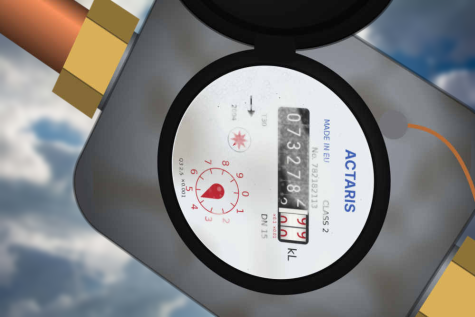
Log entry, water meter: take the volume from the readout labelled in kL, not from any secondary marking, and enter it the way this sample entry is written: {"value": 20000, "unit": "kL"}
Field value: {"value": 732782.994, "unit": "kL"}
